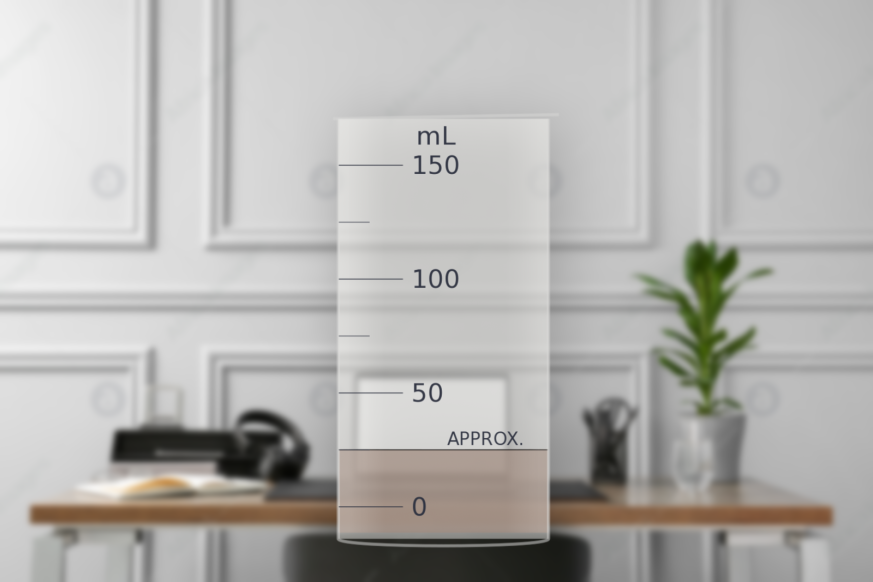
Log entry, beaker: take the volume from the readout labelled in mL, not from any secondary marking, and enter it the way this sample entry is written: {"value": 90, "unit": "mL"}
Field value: {"value": 25, "unit": "mL"}
